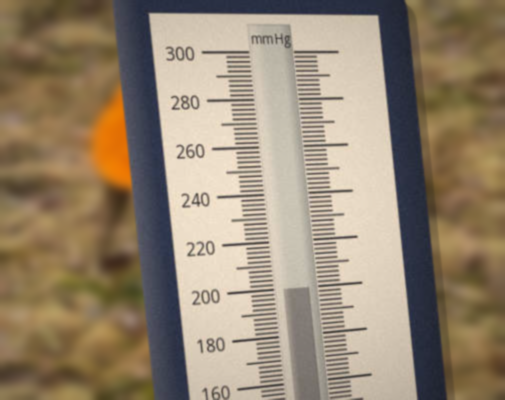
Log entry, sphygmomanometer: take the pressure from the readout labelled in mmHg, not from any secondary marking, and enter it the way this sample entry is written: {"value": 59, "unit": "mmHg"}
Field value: {"value": 200, "unit": "mmHg"}
